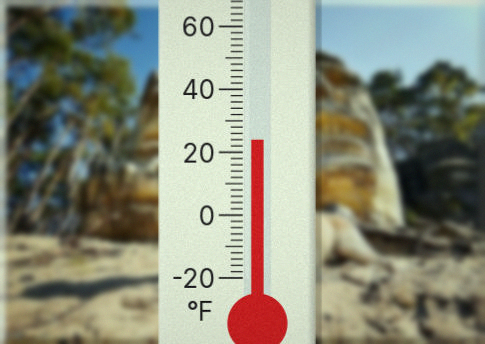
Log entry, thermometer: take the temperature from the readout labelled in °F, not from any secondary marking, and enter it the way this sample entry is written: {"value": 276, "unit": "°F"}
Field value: {"value": 24, "unit": "°F"}
